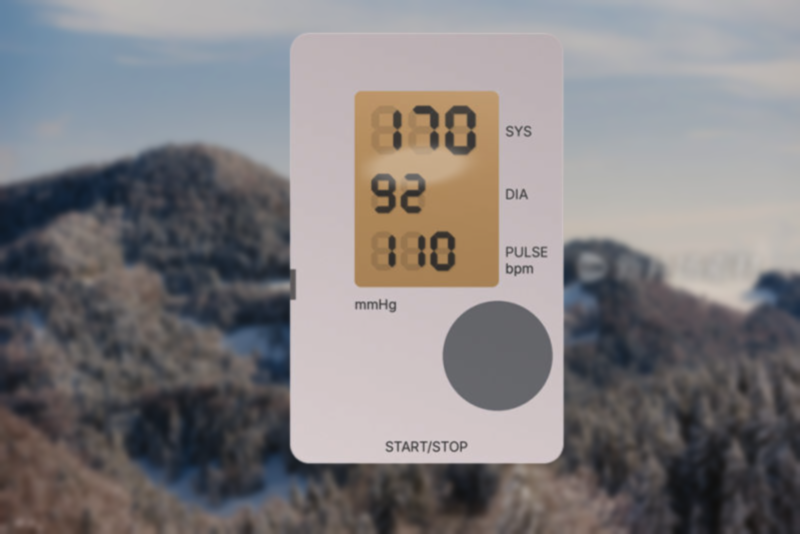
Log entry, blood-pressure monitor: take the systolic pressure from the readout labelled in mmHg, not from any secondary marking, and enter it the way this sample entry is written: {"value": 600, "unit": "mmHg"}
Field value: {"value": 170, "unit": "mmHg"}
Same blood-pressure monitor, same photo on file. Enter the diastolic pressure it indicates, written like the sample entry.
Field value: {"value": 92, "unit": "mmHg"}
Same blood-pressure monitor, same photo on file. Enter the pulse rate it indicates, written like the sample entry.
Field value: {"value": 110, "unit": "bpm"}
